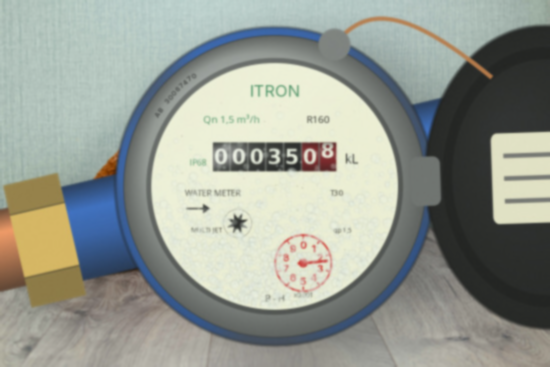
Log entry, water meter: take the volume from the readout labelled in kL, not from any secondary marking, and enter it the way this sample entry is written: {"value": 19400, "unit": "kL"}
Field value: {"value": 35.082, "unit": "kL"}
